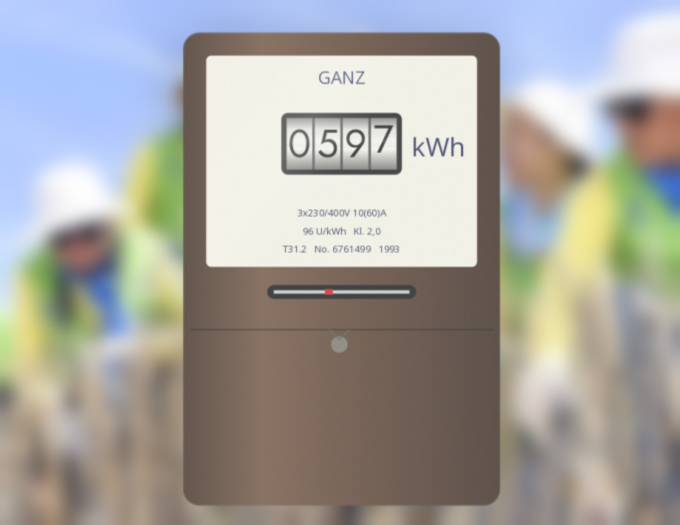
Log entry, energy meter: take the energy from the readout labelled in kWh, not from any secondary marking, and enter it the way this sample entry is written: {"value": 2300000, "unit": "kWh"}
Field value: {"value": 597, "unit": "kWh"}
